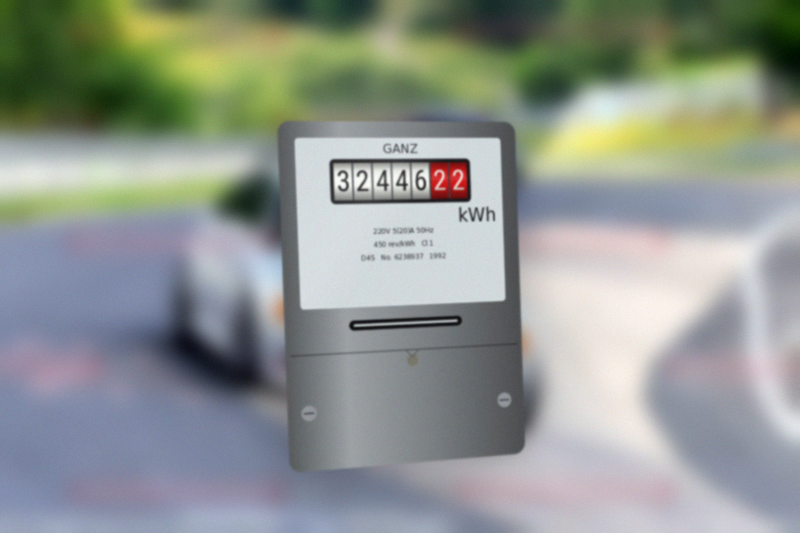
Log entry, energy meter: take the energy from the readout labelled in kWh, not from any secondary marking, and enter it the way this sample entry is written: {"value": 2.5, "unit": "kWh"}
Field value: {"value": 32446.22, "unit": "kWh"}
